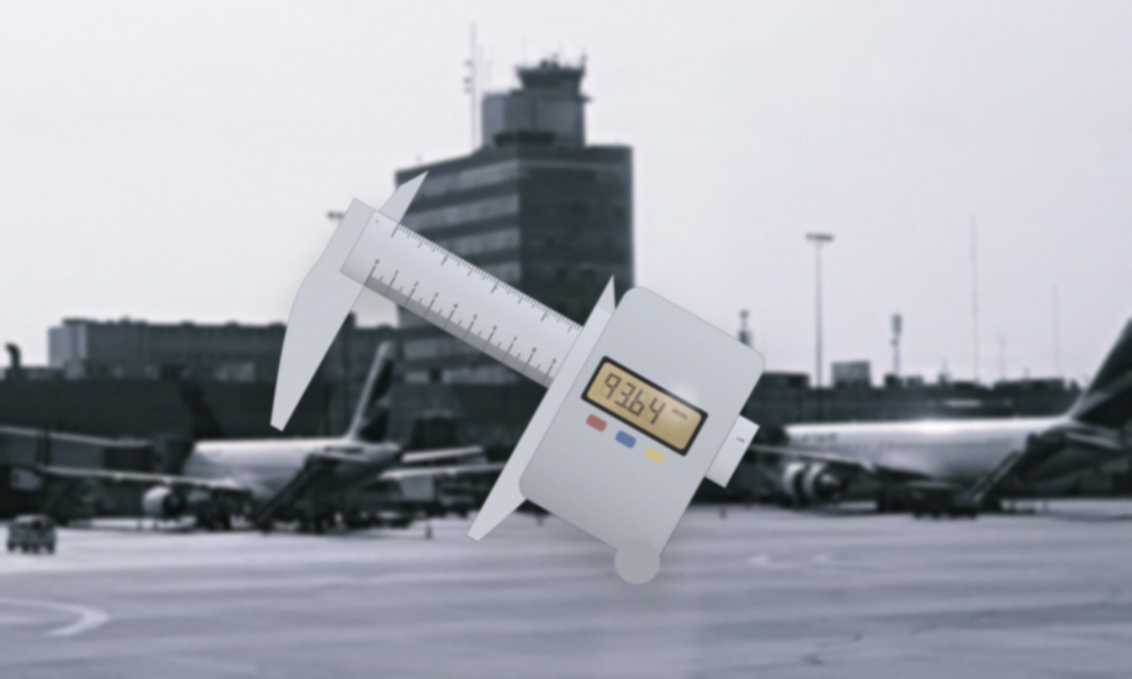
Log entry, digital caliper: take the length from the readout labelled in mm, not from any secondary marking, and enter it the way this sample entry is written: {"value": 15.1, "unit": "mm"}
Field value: {"value": 93.64, "unit": "mm"}
